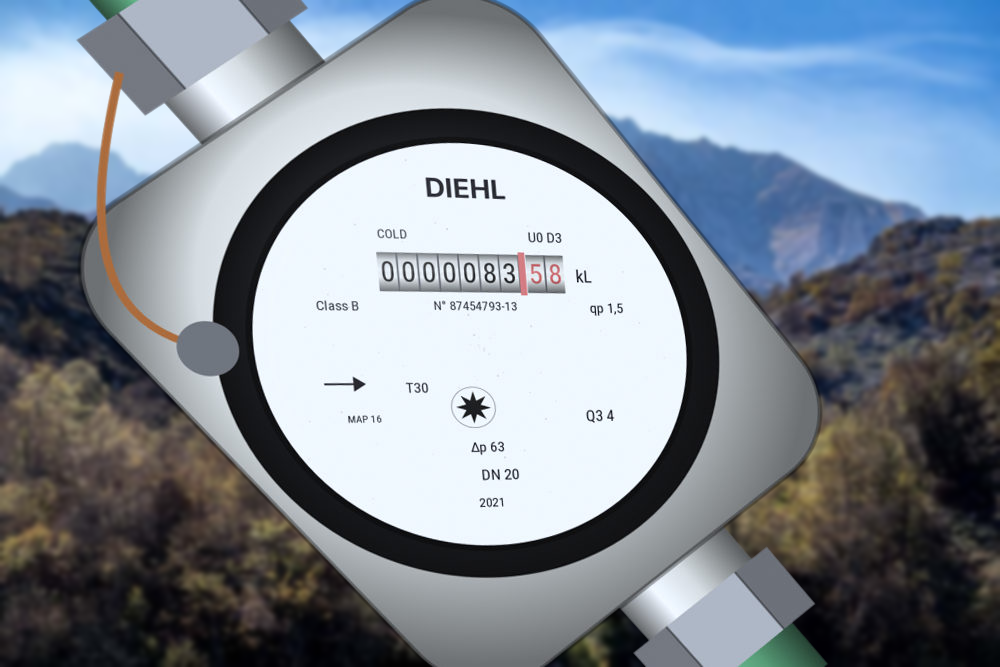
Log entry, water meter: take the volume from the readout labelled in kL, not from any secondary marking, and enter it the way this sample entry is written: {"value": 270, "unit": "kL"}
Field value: {"value": 83.58, "unit": "kL"}
